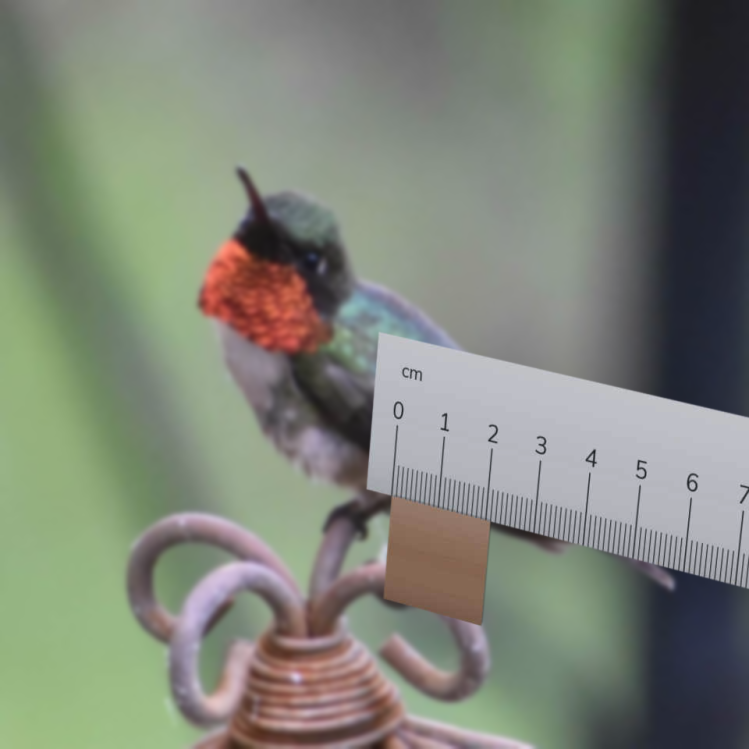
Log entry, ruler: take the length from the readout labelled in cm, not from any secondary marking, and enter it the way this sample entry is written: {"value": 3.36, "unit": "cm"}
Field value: {"value": 2.1, "unit": "cm"}
